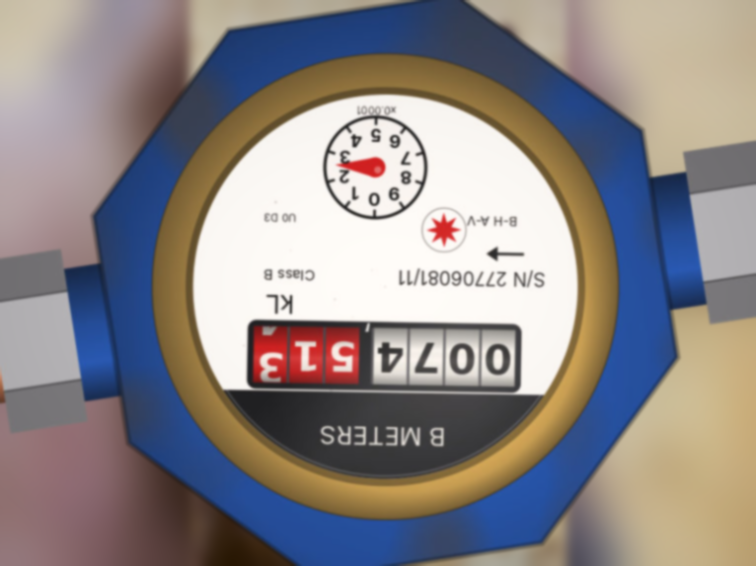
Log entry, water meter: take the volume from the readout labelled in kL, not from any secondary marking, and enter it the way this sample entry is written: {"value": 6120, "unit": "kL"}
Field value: {"value": 74.5132, "unit": "kL"}
